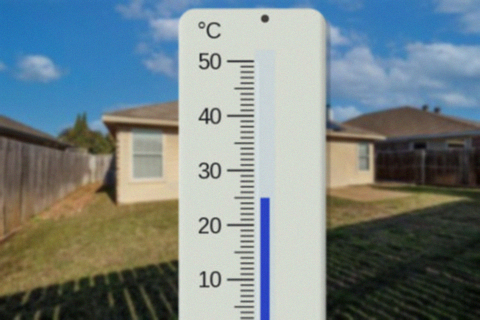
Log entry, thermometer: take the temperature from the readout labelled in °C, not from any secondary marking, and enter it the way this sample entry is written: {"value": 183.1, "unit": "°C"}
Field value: {"value": 25, "unit": "°C"}
